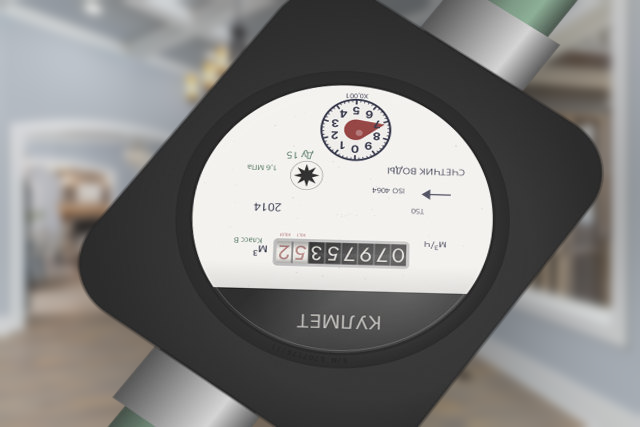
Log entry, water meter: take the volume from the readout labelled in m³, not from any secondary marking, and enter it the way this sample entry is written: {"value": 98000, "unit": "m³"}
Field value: {"value": 79753.527, "unit": "m³"}
